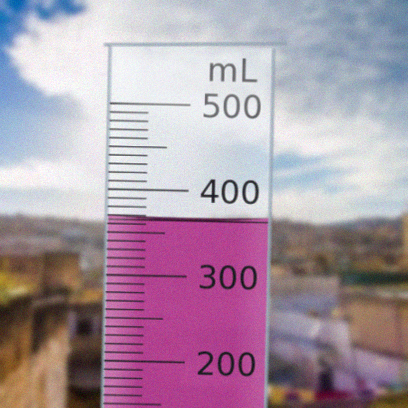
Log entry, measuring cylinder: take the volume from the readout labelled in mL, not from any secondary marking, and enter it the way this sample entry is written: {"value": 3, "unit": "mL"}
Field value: {"value": 365, "unit": "mL"}
